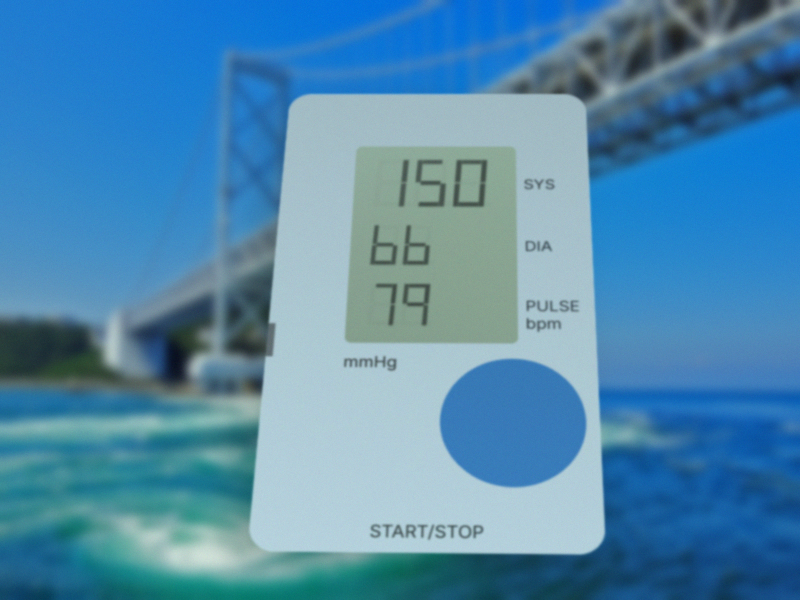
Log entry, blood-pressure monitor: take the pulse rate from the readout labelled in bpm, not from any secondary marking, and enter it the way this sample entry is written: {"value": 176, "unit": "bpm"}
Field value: {"value": 79, "unit": "bpm"}
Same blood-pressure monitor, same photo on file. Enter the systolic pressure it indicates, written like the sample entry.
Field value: {"value": 150, "unit": "mmHg"}
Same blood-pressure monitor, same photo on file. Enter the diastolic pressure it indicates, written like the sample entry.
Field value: {"value": 66, "unit": "mmHg"}
